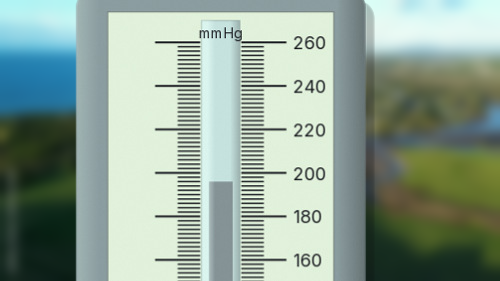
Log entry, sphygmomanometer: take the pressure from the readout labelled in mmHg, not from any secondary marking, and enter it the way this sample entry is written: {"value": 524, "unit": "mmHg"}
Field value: {"value": 196, "unit": "mmHg"}
